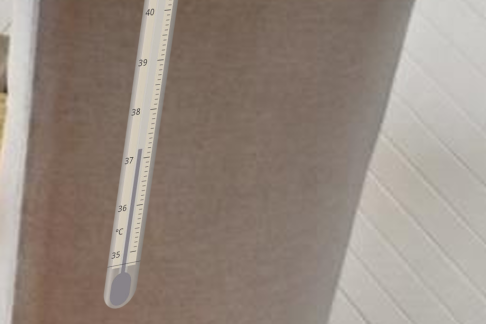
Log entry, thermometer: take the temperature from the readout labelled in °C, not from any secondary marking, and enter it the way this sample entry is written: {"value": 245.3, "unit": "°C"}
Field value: {"value": 37.2, "unit": "°C"}
